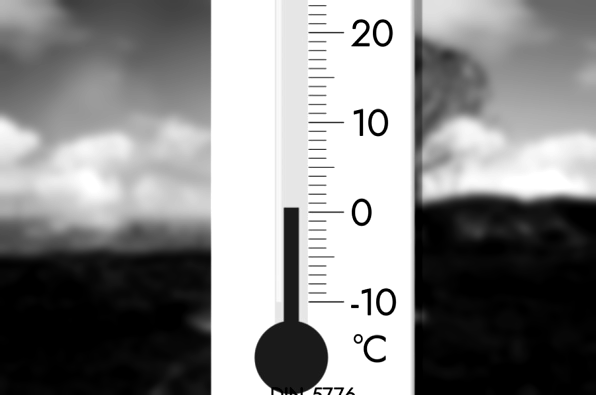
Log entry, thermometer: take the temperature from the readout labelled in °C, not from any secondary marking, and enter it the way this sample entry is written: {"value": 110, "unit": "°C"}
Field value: {"value": 0.5, "unit": "°C"}
